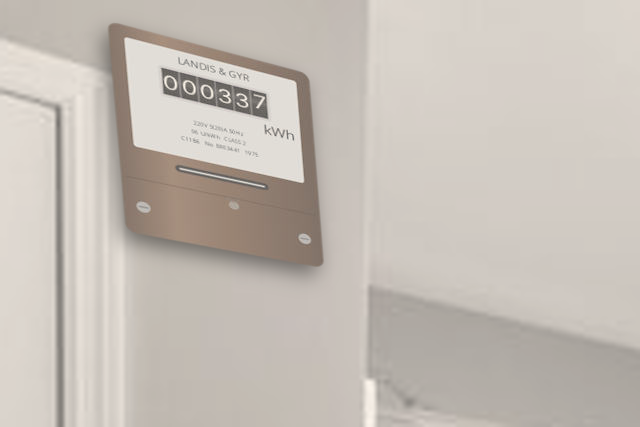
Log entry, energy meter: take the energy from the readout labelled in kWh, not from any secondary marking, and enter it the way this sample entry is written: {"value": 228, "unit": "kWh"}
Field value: {"value": 337, "unit": "kWh"}
